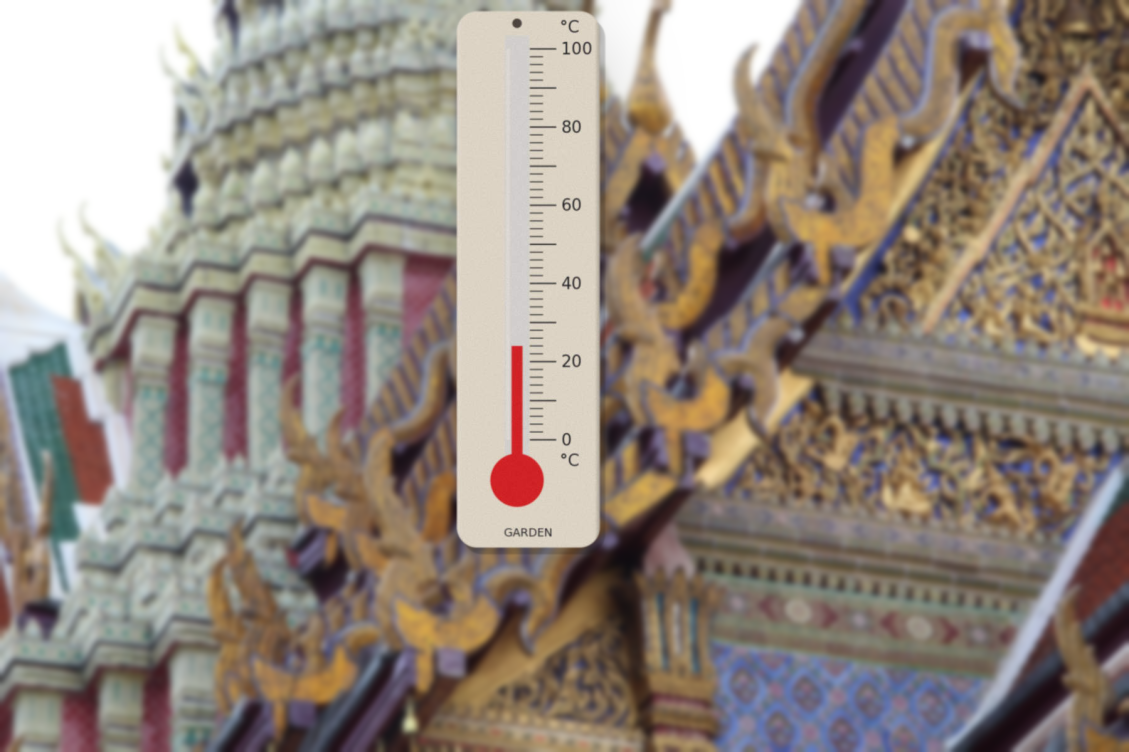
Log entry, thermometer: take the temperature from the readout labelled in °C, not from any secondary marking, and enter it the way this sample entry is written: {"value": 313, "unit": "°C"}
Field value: {"value": 24, "unit": "°C"}
